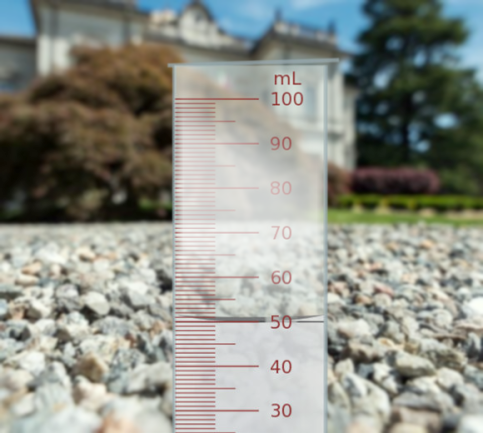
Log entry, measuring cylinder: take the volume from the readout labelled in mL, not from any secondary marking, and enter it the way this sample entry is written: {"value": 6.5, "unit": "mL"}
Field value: {"value": 50, "unit": "mL"}
